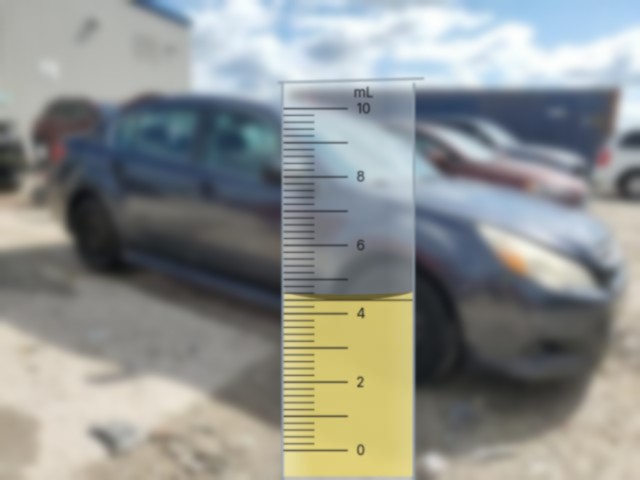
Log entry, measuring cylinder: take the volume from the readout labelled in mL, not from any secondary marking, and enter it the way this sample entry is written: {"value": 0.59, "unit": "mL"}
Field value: {"value": 4.4, "unit": "mL"}
